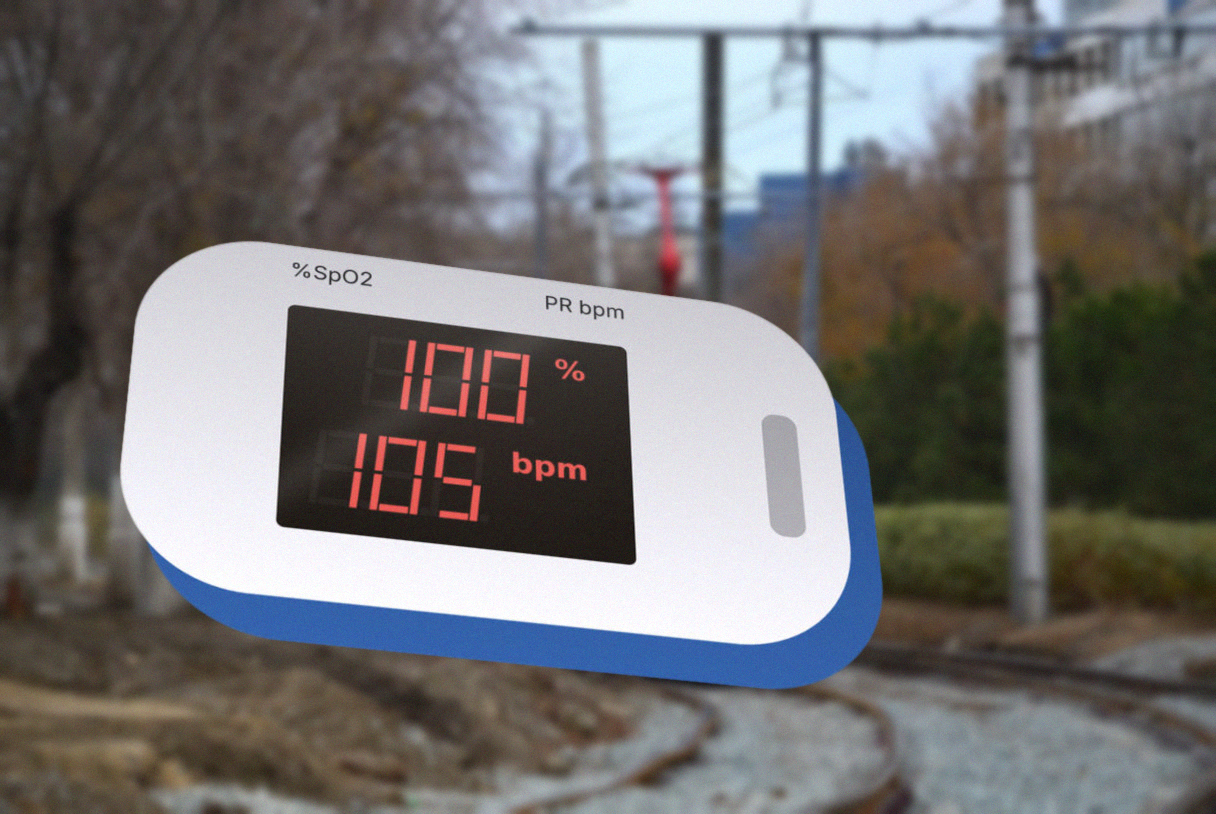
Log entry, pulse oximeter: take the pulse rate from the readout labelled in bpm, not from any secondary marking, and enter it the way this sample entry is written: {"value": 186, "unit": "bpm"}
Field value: {"value": 105, "unit": "bpm"}
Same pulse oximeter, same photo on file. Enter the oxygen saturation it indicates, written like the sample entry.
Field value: {"value": 100, "unit": "%"}
